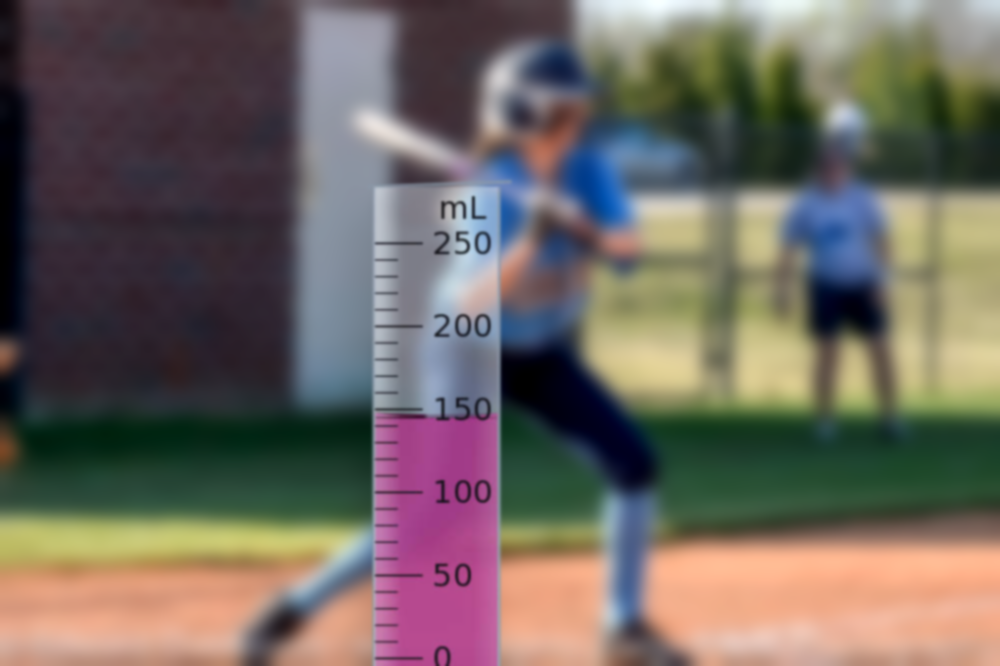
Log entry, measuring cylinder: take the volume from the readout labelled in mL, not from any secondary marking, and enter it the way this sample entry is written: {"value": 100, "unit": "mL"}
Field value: {"value": 145, "unit": "mL"}
